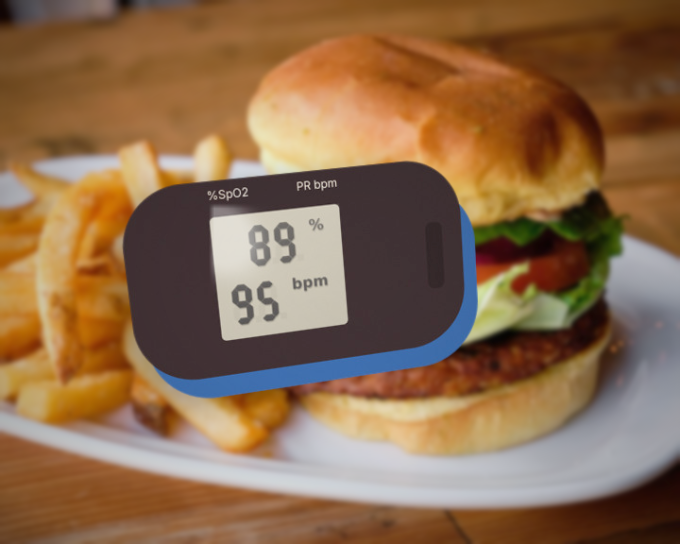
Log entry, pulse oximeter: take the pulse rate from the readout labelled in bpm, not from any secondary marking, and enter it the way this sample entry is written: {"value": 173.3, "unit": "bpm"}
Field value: {"value": 95, "unit": "bpm"}
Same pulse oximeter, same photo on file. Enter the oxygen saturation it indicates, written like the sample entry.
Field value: {"value": 89, "unit": "%"}
